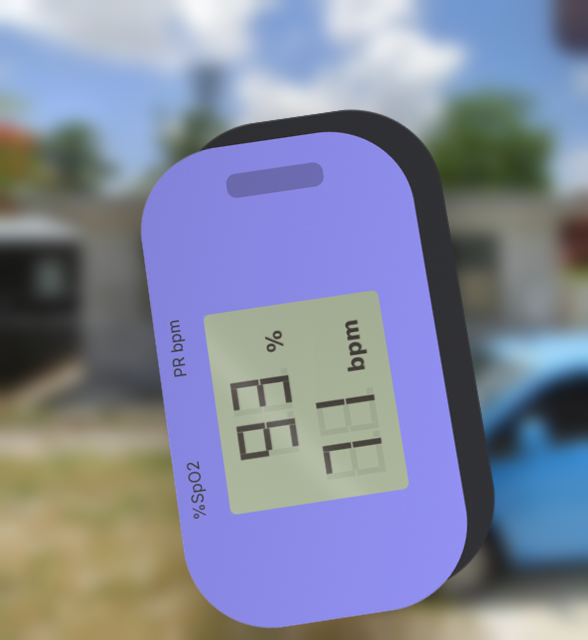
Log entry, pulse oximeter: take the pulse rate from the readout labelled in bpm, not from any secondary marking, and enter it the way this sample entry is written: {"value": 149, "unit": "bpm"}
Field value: {"value": 71, "unit": "bpm"}
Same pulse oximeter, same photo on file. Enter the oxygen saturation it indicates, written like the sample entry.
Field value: {"value": 93, "unit": "%"}
